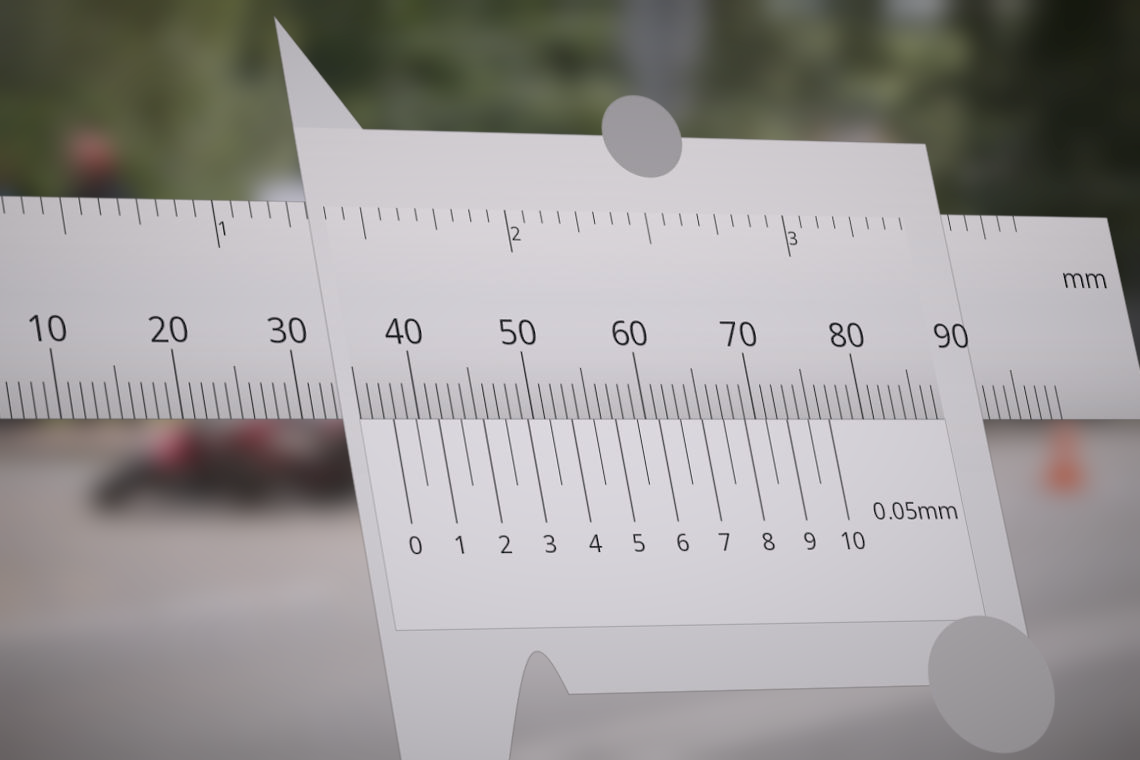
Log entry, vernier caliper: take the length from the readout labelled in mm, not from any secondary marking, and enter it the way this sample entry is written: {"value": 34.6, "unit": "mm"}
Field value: {"value": 37.8, "unit": "mm"}
